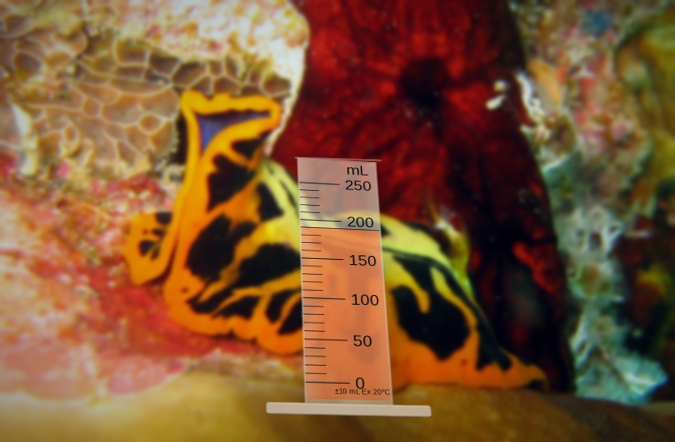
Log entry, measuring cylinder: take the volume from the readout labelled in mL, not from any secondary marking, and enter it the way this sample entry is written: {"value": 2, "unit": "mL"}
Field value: {"value": 190, "unit": "mL"}
